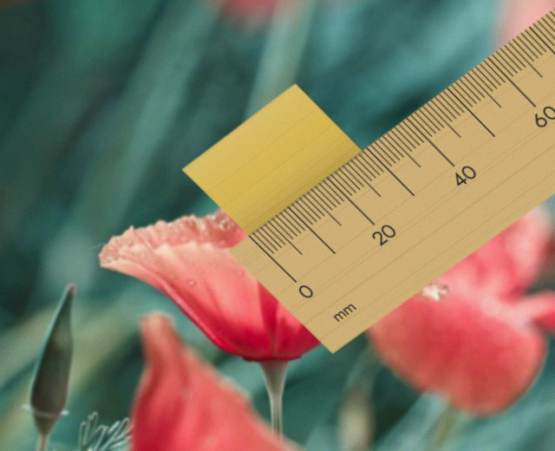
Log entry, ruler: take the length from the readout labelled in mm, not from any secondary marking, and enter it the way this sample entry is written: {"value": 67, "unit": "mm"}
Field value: {"value": 29, "unit": "mm"}
